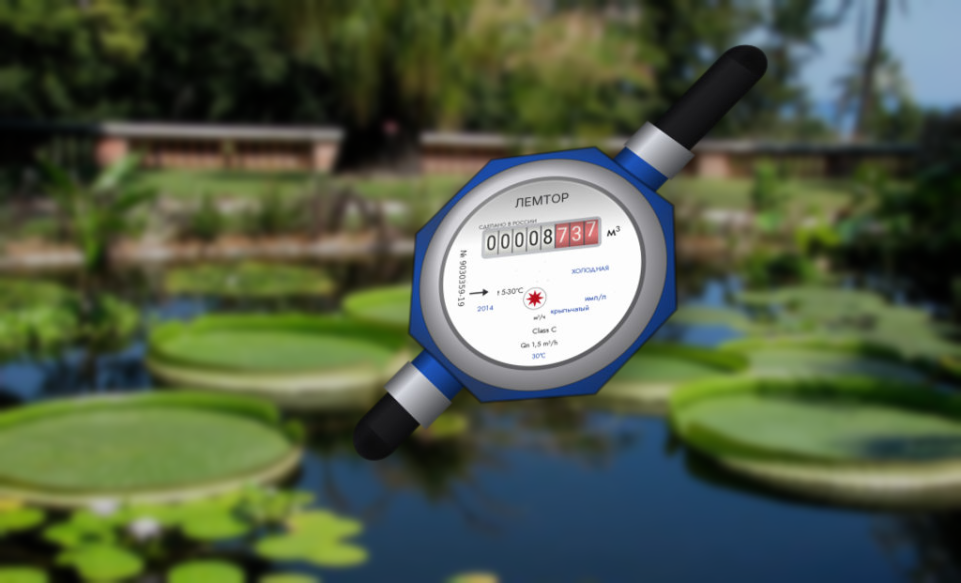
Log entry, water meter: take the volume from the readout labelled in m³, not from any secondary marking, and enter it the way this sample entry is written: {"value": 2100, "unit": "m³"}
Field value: {"value": 8.737, "unit": "m³"}
